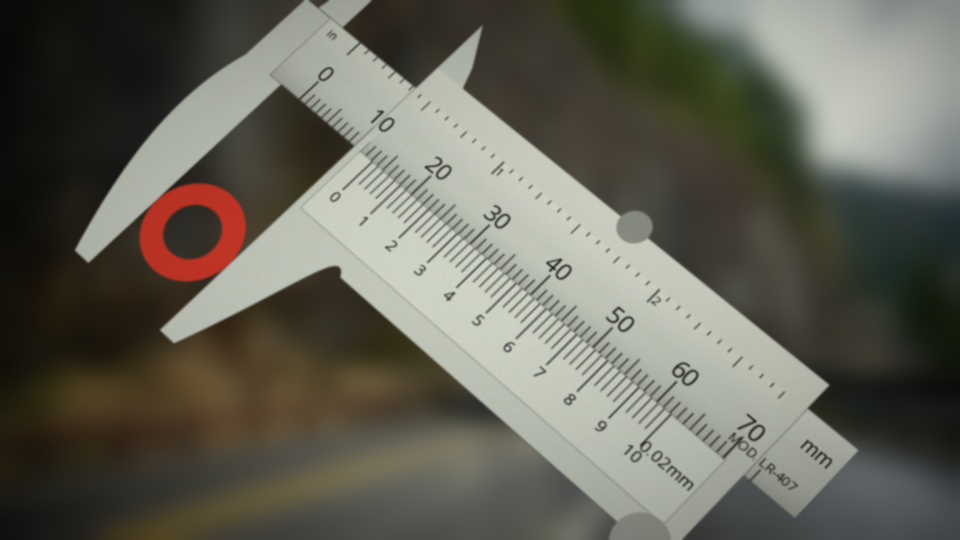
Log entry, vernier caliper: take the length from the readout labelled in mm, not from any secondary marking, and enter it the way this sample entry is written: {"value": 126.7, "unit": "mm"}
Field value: {"value": 13.2, "unit": "mm"}
